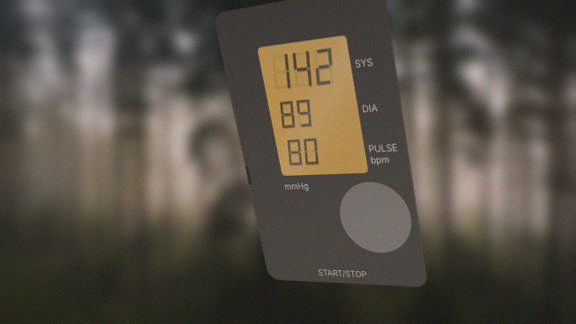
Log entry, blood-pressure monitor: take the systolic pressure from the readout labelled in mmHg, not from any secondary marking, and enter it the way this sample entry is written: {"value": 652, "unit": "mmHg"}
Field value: {"value": 142, "unit": "mmHg"}
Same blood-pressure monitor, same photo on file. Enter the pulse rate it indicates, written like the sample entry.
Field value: {"value": 80, "unit": "bpm"}
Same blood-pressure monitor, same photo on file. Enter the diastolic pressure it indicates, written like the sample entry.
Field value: {"value": 89, "unit": "mmHg"}
